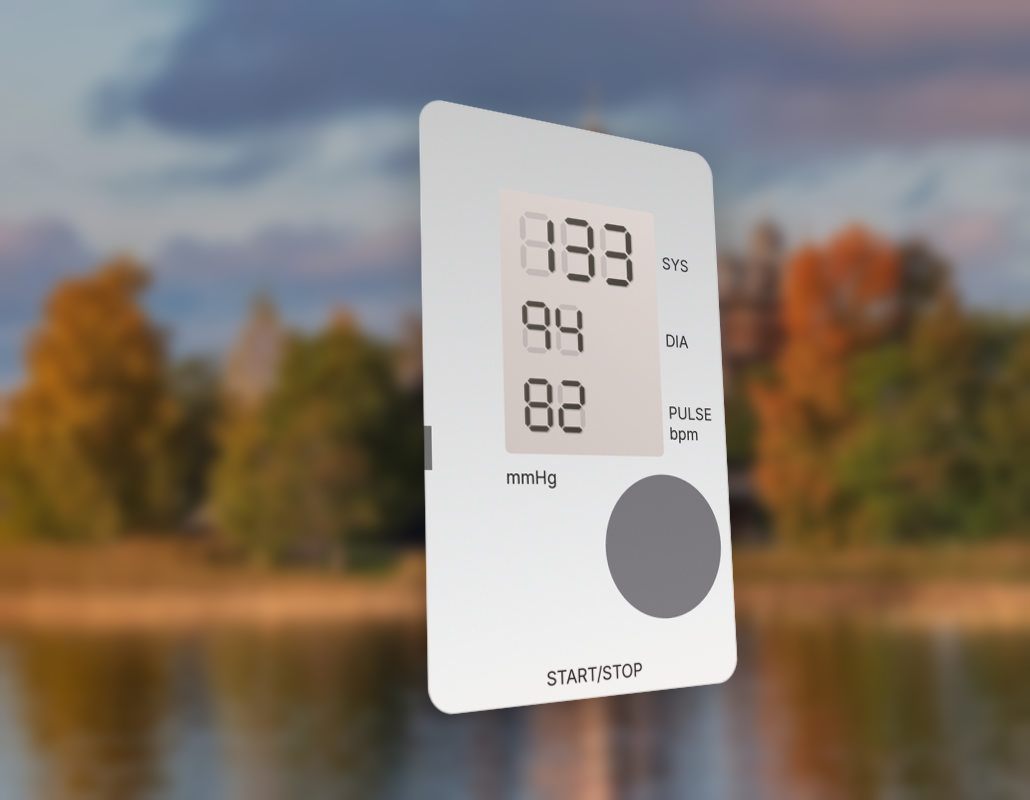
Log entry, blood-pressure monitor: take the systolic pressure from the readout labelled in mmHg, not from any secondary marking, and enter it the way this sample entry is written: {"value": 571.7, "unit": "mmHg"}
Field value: {"value": 133, "unit": "mmHg"}
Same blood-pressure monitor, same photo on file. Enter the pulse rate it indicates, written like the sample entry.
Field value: {"value": 82, "unit": "bpm"}
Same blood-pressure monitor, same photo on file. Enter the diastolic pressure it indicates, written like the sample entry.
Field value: {"value": 94, "unit": "mmHg"}
